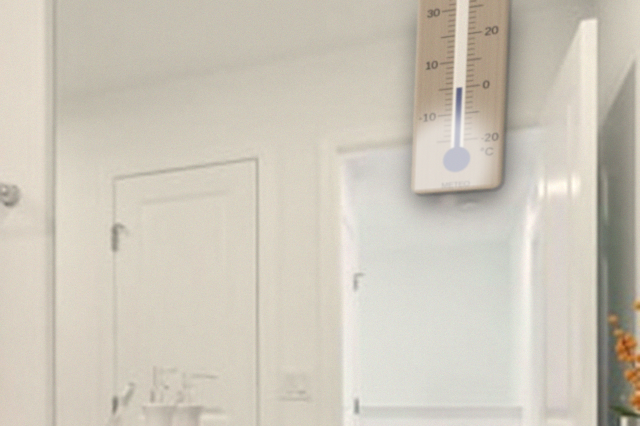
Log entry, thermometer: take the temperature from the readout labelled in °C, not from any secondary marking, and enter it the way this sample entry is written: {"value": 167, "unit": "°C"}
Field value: {"value": 0, "unit": "°C"}
